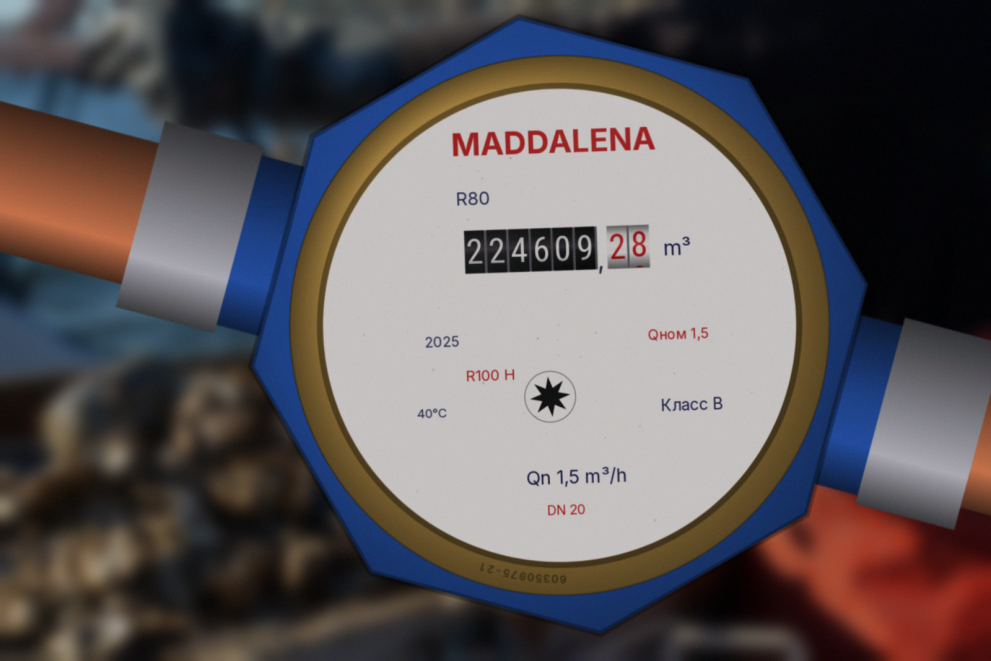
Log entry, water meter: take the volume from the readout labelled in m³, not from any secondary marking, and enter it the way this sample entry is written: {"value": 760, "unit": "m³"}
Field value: {"value": 224609.28, "unit": "m³"}
